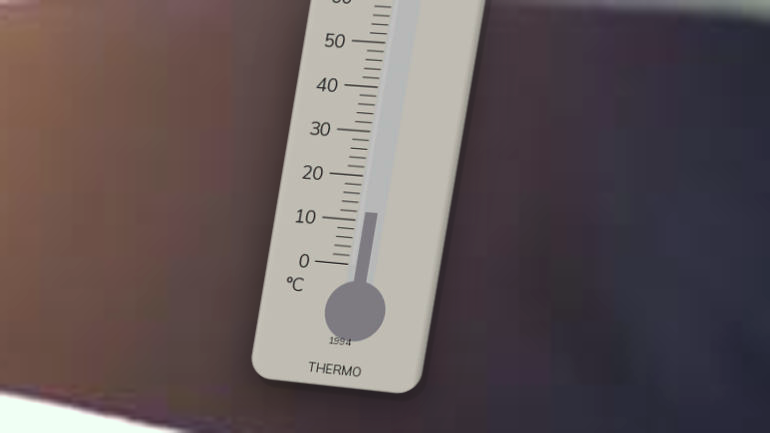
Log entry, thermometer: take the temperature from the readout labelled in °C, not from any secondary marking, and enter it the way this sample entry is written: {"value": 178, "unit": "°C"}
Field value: {"value": 12, "unit": "°C"}
